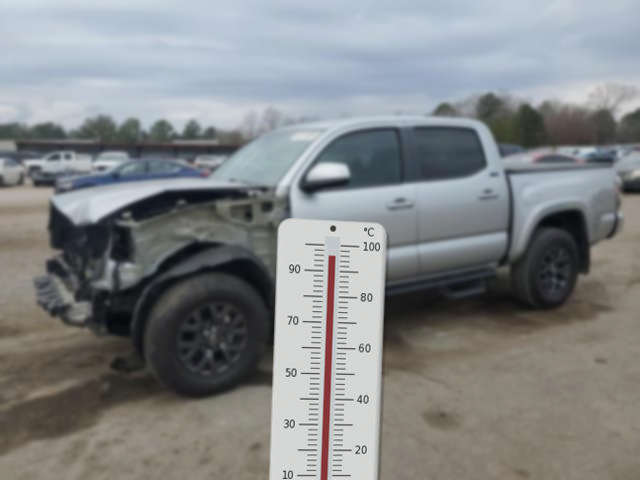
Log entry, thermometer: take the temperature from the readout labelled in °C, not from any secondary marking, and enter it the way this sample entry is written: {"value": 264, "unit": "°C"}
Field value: {"value": 96, "unit": "°C"}
